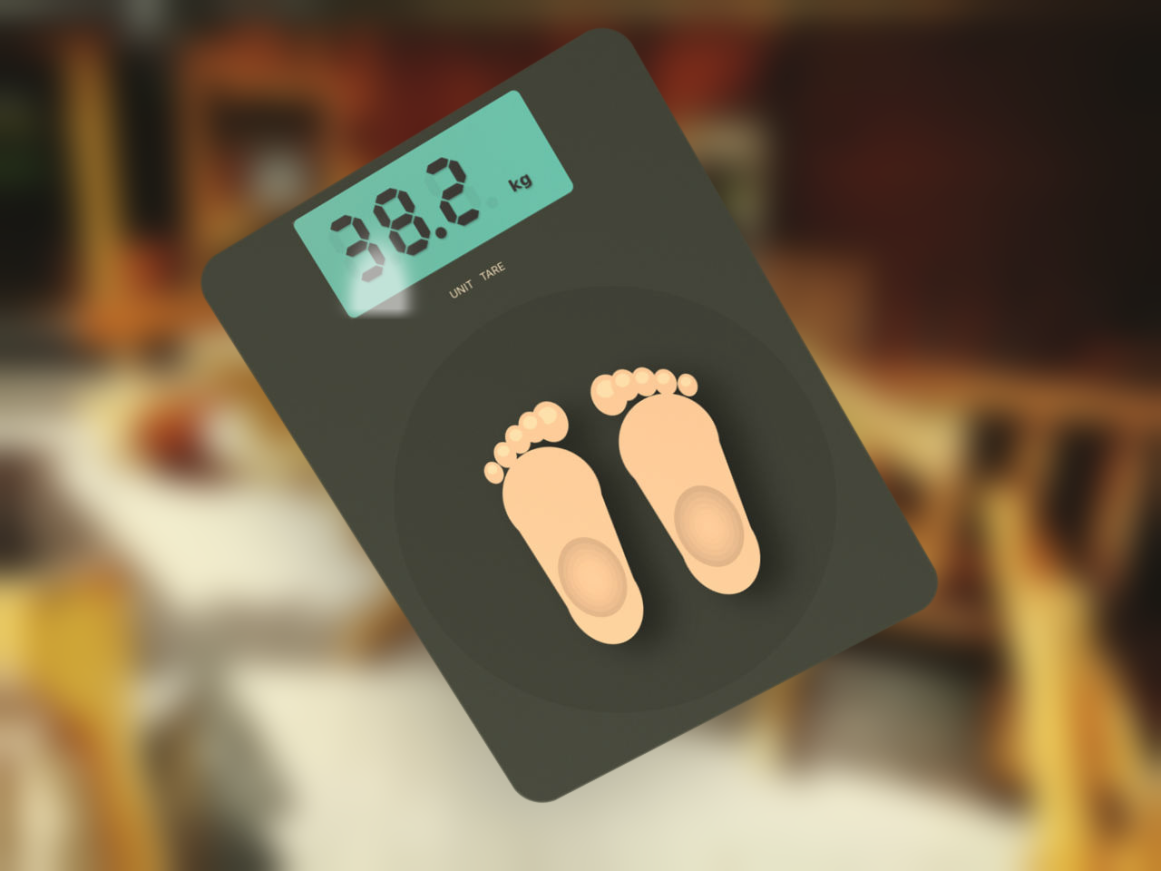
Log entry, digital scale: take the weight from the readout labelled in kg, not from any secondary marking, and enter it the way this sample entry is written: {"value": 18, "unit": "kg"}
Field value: {"value": 38.2, "unit": "kg"}
